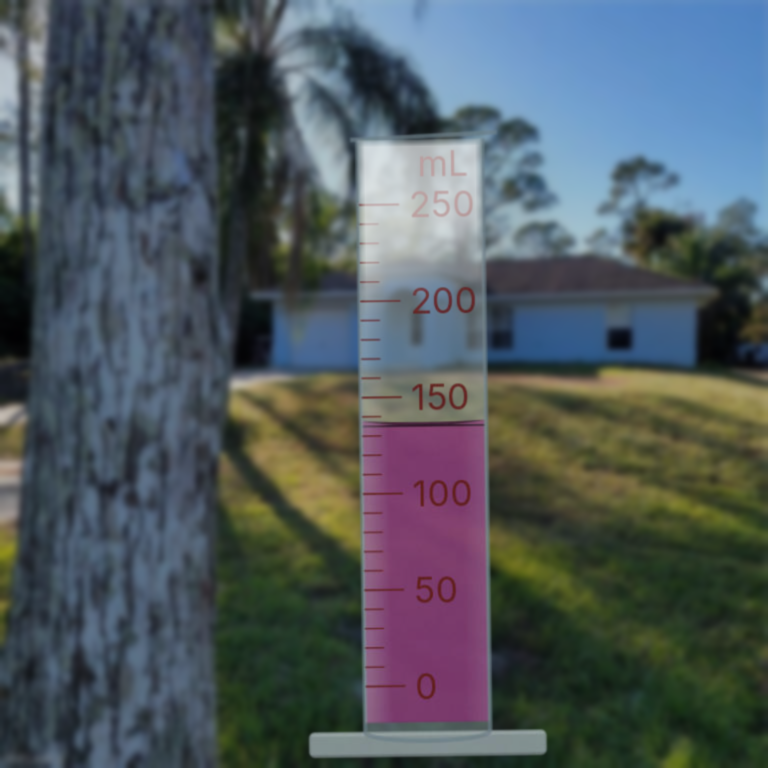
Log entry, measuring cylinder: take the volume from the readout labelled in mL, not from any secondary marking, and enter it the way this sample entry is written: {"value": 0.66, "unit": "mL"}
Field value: {"value": 135, "unit": "mL"}
